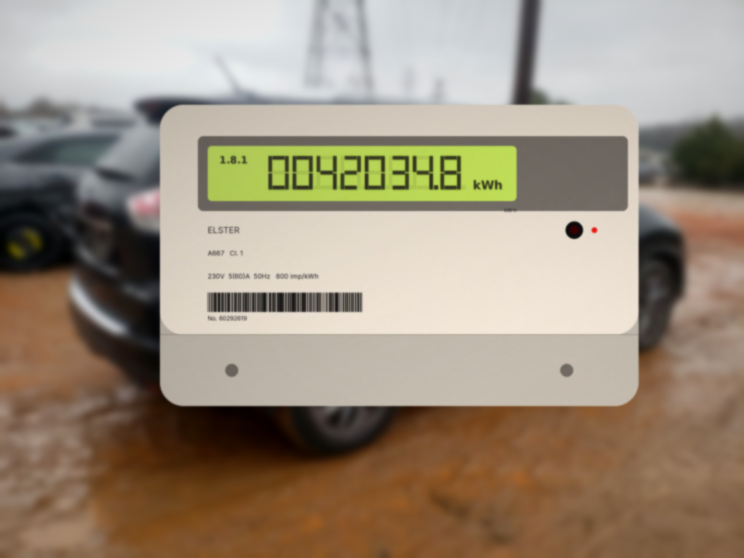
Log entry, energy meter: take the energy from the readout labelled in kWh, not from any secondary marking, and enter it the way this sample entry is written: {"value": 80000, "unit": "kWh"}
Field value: {"value": 42034.8, "unit": "kWh"}
